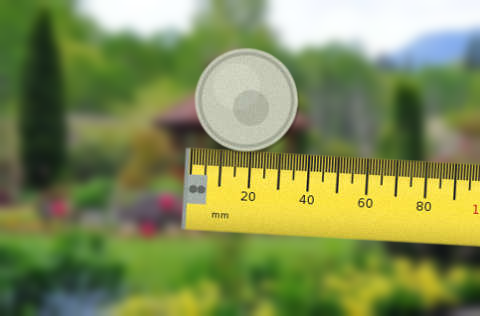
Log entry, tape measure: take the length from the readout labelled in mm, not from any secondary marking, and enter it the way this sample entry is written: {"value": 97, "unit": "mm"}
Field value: {"value": 35, "unit": "mm"}
